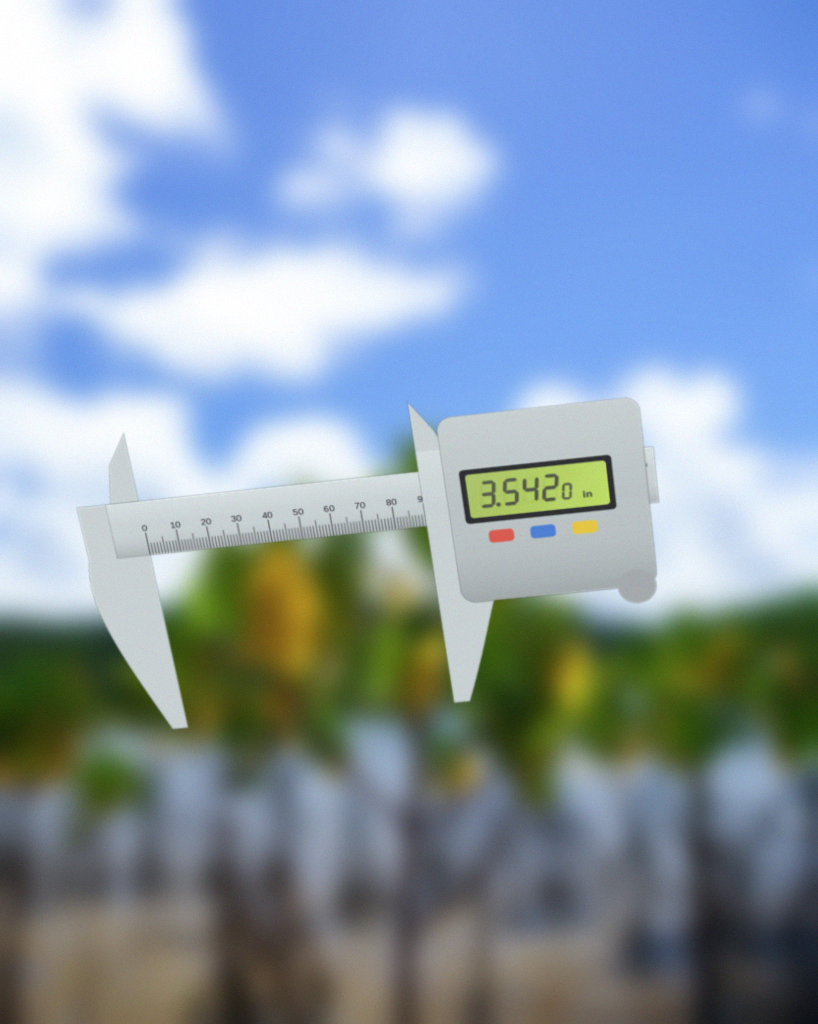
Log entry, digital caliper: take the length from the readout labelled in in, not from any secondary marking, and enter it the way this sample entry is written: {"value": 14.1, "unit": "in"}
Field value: {"value": 3.5420, "unit": "in"}
